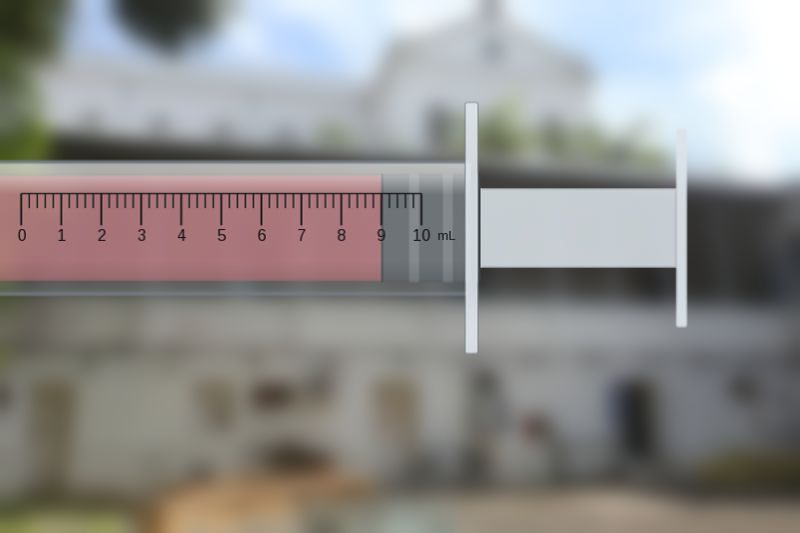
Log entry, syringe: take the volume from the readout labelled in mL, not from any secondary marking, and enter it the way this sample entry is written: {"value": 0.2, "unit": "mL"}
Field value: {"value": 9, "unit": "mL"}
